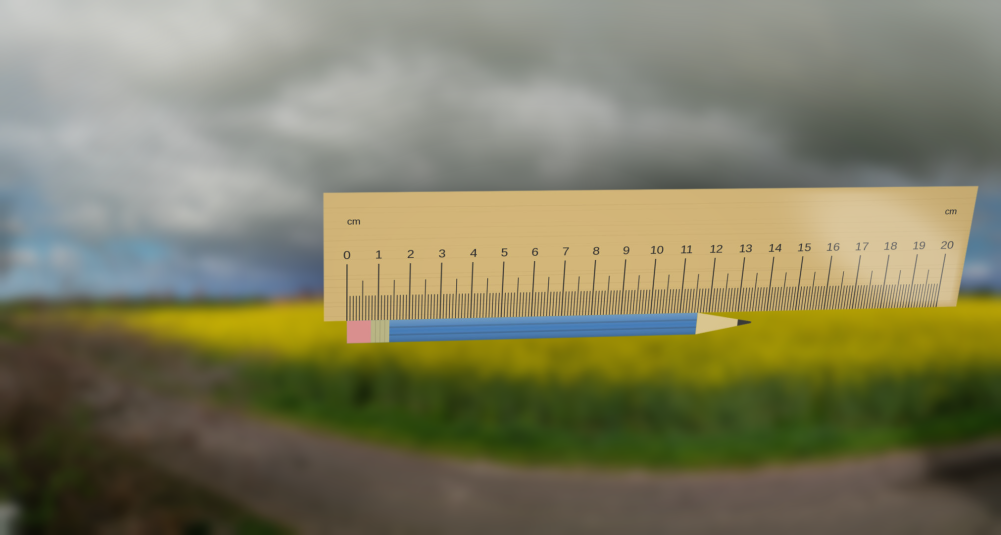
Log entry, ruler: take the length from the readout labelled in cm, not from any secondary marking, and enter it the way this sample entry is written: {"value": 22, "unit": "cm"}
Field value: {"value": 13.5, "unit": "cm"}
